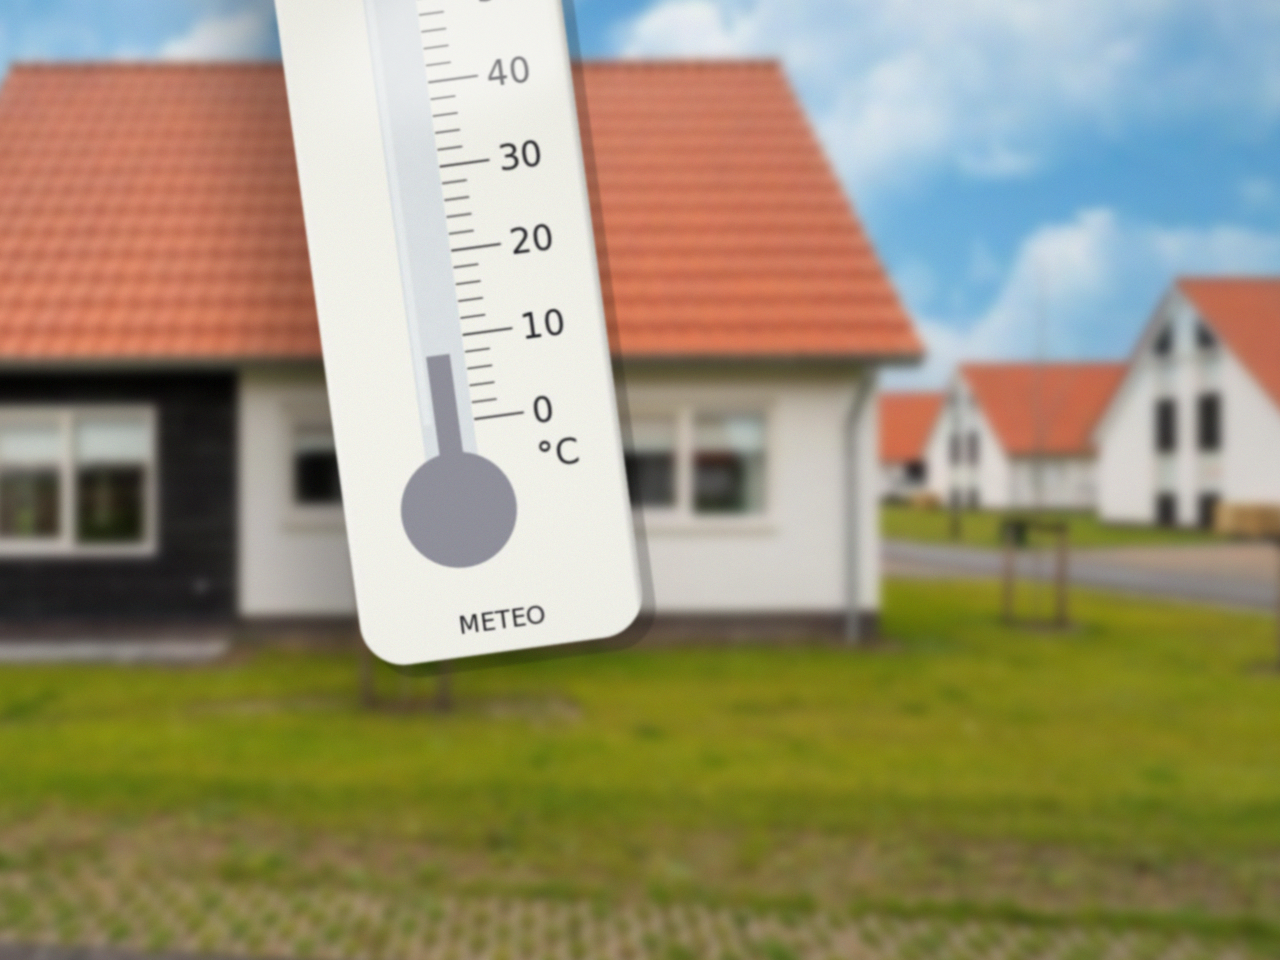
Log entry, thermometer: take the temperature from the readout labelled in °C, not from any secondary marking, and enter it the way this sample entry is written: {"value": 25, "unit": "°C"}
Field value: {"value": 8, "unit": "°C"}
